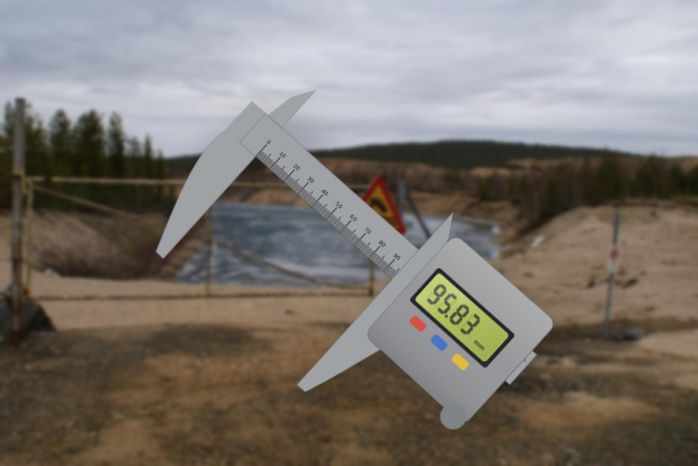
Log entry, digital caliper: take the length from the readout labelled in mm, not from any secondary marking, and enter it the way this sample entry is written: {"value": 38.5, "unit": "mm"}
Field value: {"value": 95.83, "unit": "mm"}
